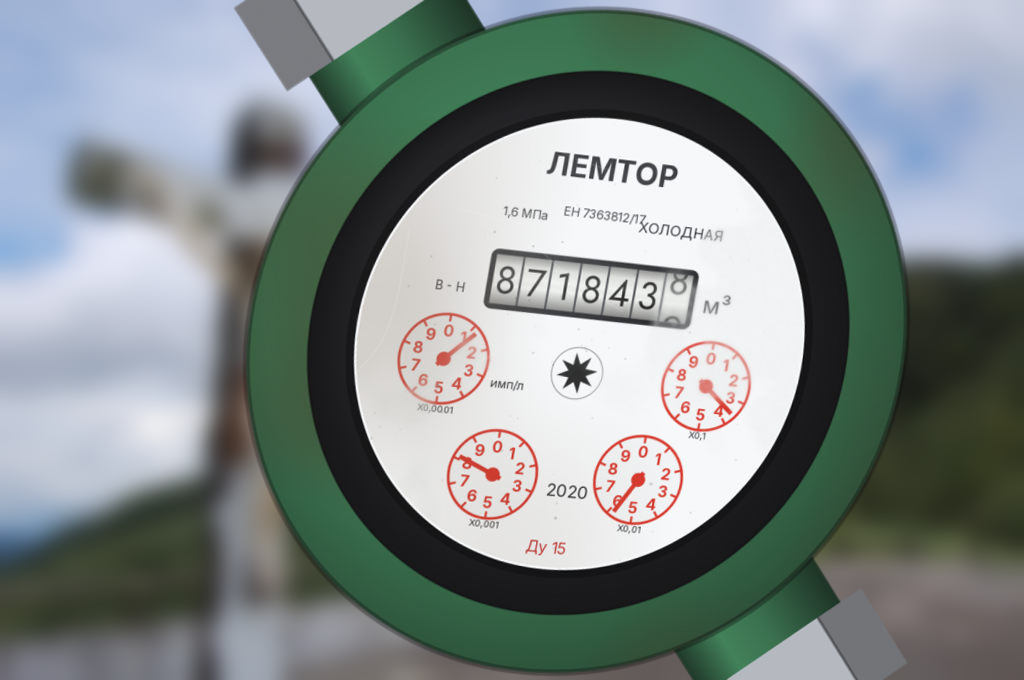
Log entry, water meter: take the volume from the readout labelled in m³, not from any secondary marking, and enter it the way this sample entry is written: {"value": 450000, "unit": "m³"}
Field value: {"value": 8718438.3581, "unit": "m³"}
